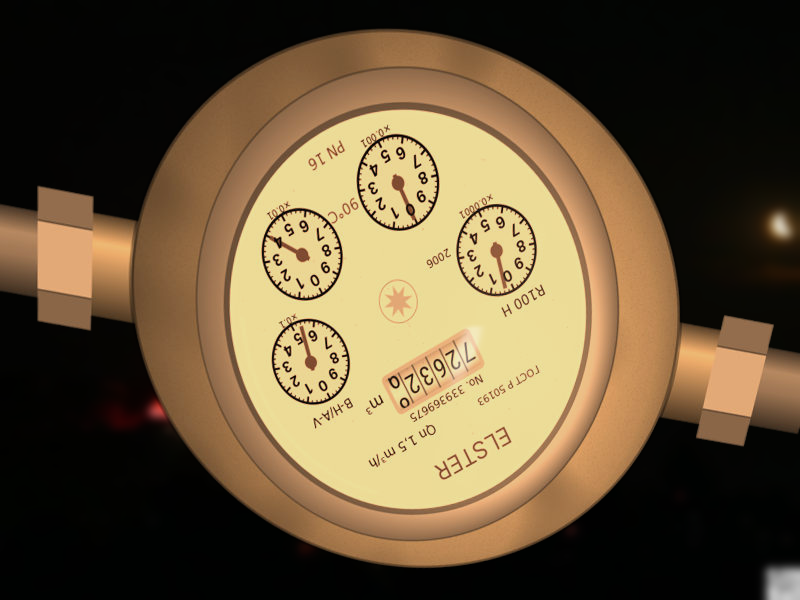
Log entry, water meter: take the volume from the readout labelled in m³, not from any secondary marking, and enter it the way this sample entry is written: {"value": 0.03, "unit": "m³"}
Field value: {"value": 726328.5400, "unit": "m³"}
